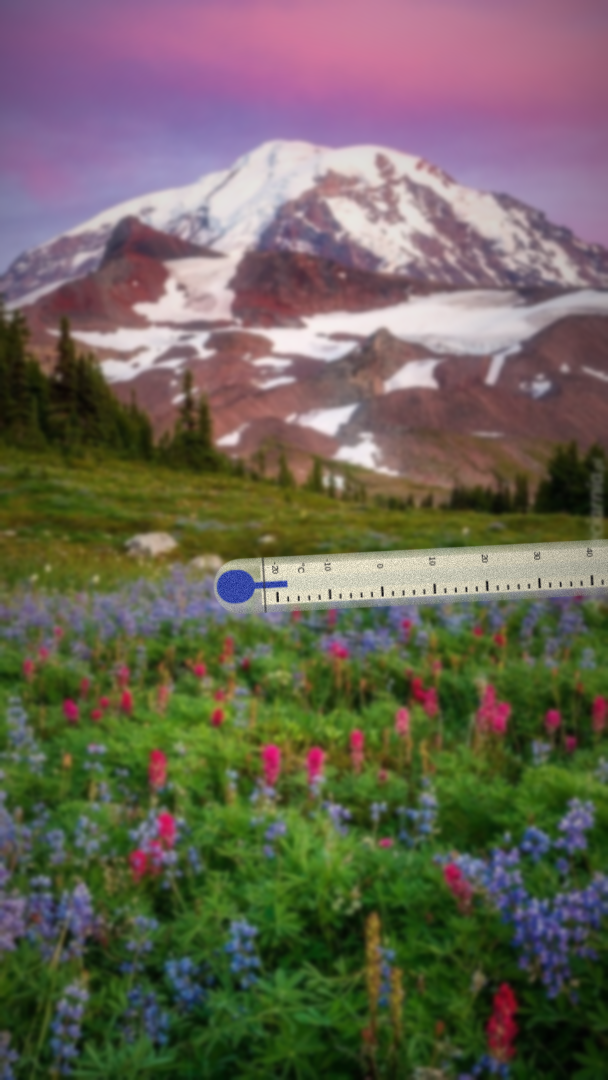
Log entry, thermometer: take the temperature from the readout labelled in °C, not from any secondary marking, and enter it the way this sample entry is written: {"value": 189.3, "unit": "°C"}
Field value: {"value": -18, "unit": "°C"}
